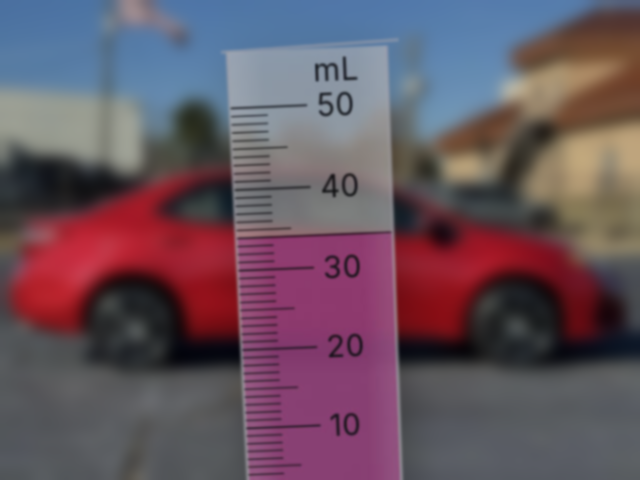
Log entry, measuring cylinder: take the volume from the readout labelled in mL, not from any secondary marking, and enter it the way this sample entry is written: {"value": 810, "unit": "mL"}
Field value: {"value": 34, "unit": "mL"}
